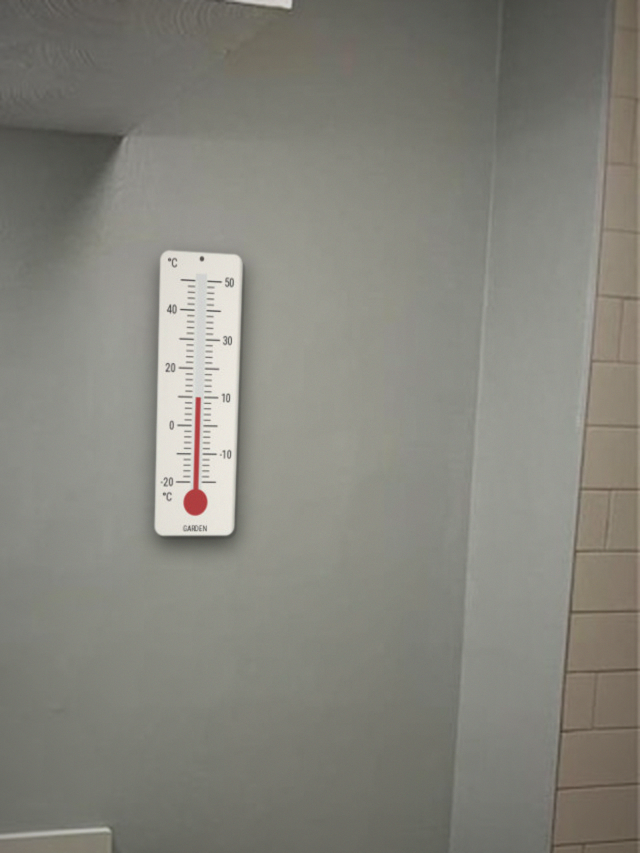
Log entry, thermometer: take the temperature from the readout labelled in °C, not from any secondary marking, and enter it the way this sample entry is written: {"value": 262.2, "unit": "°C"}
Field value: {"value": 10, "unit": "°C"}
